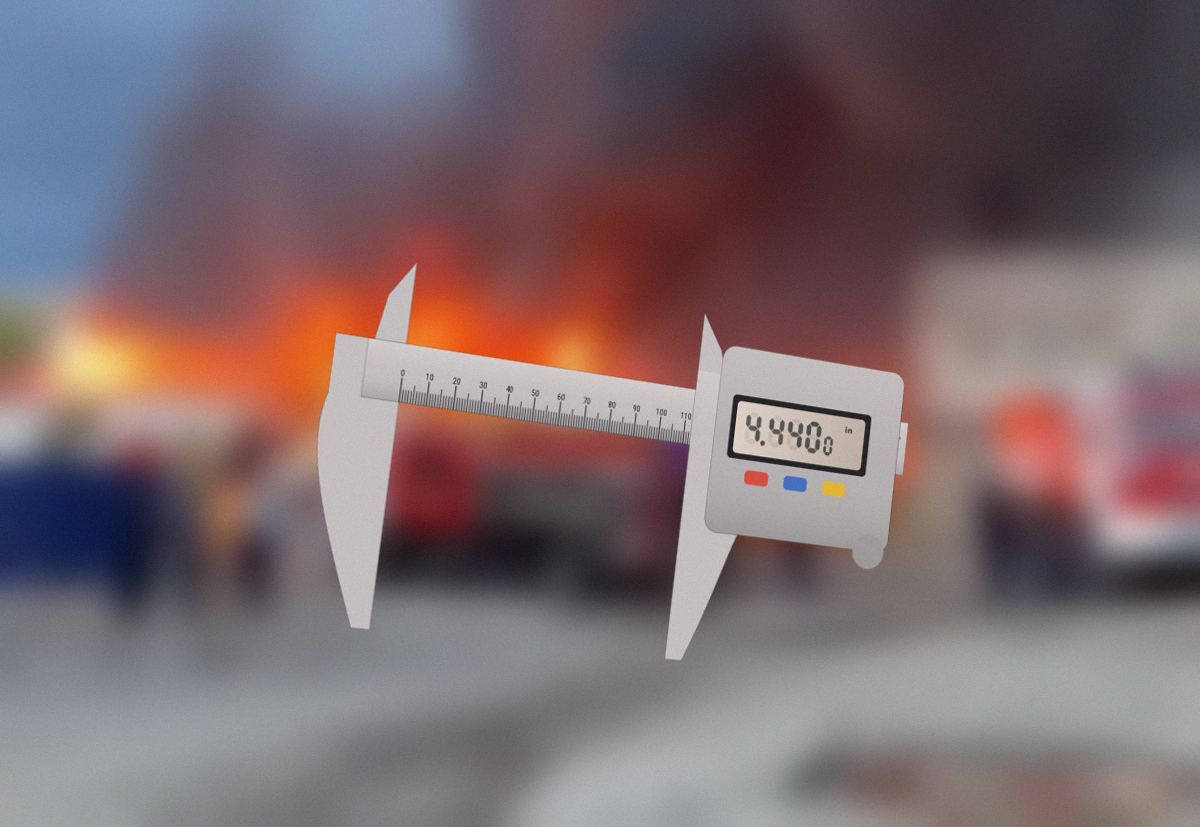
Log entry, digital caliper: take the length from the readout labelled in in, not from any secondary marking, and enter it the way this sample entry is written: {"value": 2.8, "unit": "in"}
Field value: {"value": 4.4400, "unit": "in"}
